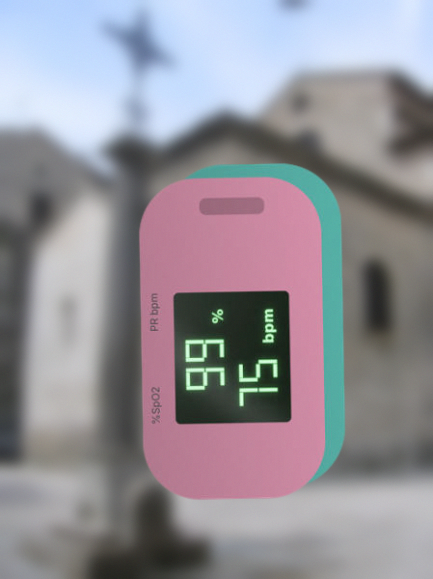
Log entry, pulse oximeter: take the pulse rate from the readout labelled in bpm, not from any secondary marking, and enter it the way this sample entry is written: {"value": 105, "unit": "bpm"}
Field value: {"value": 75, "unit": "bpm"}
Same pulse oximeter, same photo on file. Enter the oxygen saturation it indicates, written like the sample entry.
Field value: {"value": 99, "unit": "%"}
